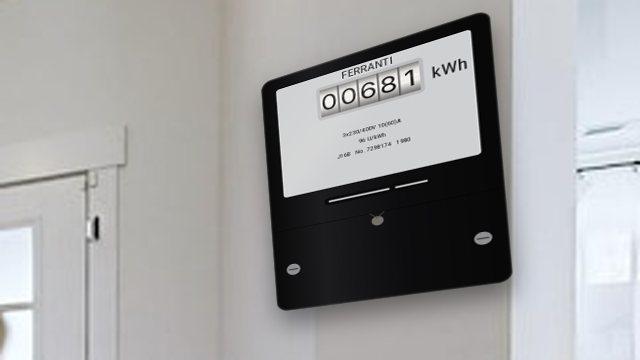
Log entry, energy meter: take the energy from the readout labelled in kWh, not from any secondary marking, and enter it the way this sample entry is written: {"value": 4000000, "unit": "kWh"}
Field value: {"value": 681, "unit": "kWh"}
